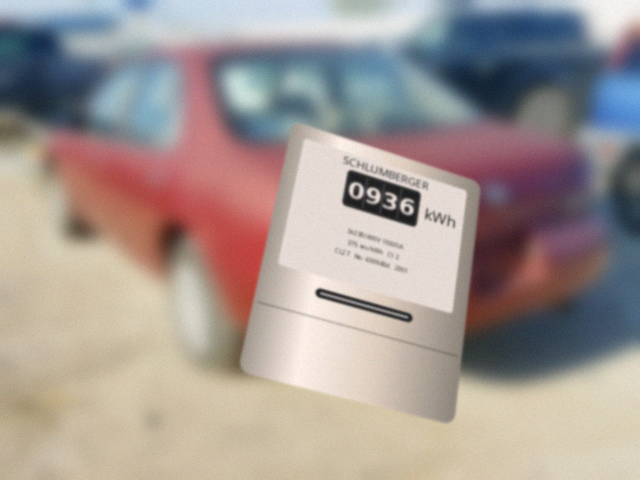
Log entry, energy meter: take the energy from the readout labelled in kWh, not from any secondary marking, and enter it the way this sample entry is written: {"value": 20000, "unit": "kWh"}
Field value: {"value": 936, "unit": "kWh"}
